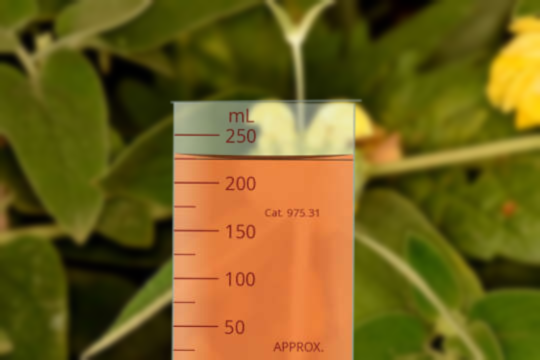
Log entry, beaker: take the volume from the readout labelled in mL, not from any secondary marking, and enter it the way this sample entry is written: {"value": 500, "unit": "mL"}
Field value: {"value": 225, "unit": "mL"}
